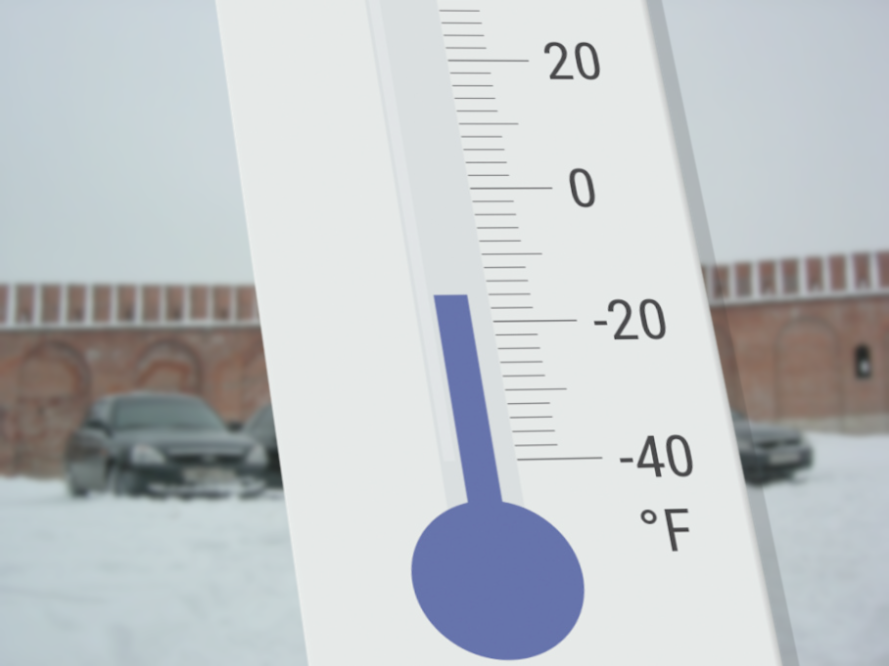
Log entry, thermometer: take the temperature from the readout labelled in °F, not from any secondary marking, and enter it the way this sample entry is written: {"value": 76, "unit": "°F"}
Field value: {"value": -16, "unit": "°F"}
